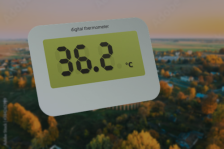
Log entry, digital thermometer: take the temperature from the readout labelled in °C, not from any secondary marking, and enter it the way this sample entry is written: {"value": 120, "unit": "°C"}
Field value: {"value": 36.2, "unit": "°C"}
